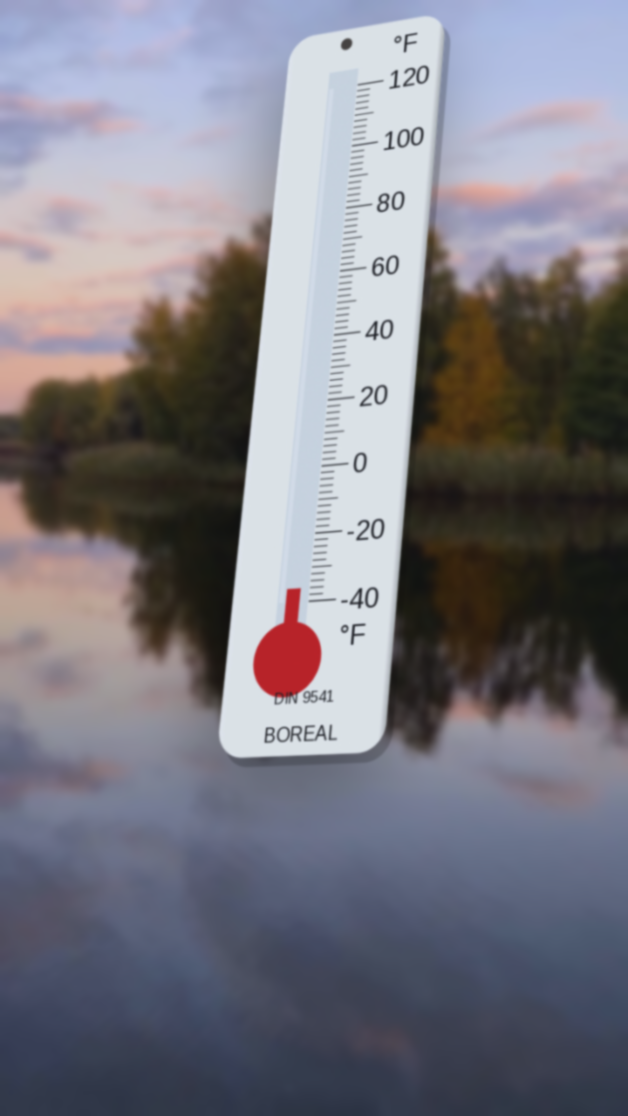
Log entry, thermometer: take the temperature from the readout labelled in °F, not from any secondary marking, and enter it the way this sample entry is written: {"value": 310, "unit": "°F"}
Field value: {"value": -36, "unit": "°F"}
